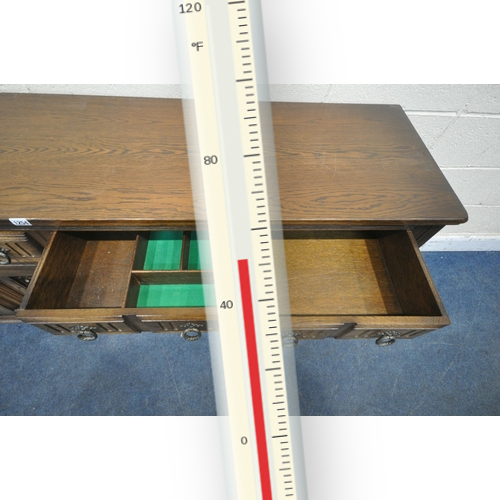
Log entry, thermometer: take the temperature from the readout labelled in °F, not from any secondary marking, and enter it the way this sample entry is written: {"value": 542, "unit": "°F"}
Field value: {"value": 52, "unit": "°F"}
